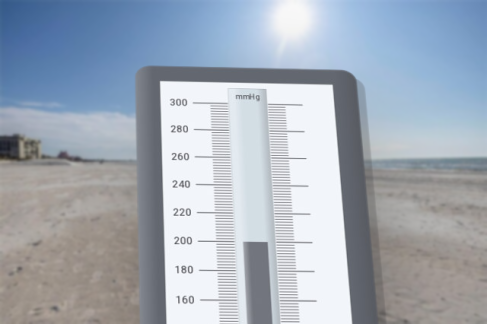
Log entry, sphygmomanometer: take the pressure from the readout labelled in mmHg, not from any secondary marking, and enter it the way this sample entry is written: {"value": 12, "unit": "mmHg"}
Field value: {"value": 200, "unit": "mmHg"}
